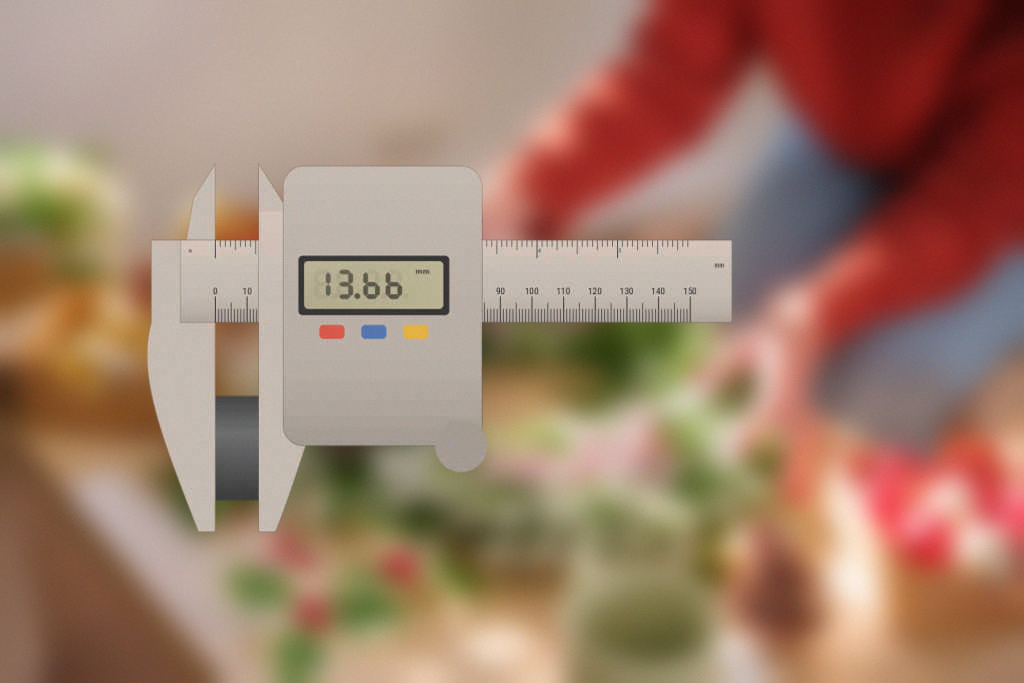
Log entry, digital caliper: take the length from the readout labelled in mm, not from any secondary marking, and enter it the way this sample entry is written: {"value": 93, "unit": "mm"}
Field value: {"value": 13.66, "unit": "mm"}
